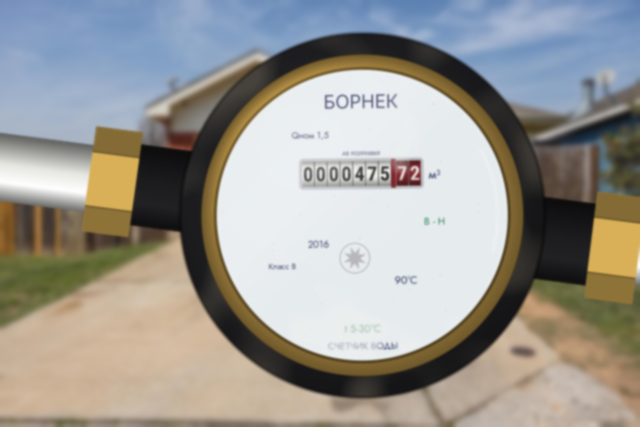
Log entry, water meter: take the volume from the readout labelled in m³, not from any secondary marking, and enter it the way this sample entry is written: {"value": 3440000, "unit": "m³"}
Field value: {"value": 475.72, "unit": "m³"}
